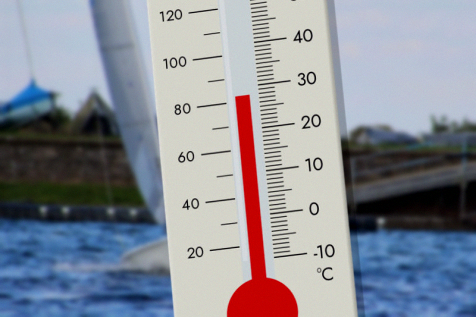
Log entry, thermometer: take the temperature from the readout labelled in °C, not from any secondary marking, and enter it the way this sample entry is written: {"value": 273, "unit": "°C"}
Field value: {"value": 28, "unit": "°C"}
